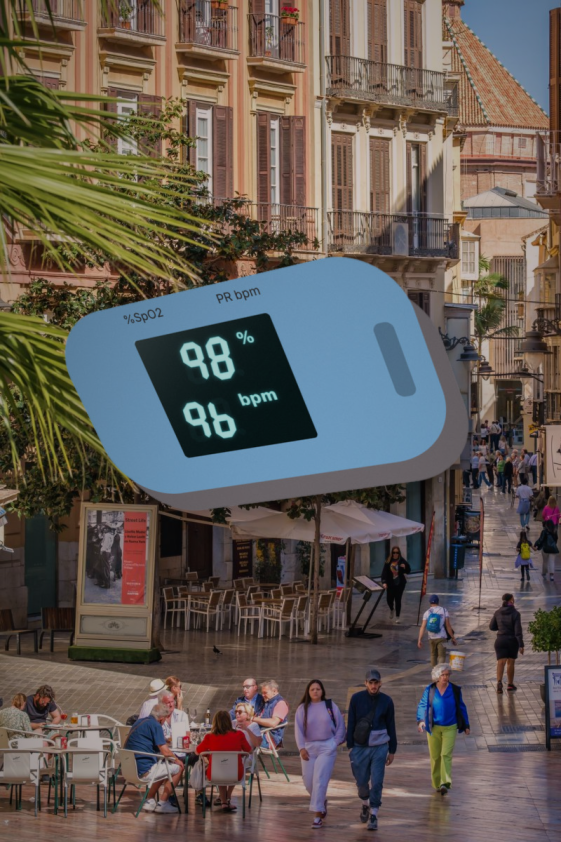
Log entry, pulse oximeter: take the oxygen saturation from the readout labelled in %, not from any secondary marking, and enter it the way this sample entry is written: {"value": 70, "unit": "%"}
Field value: {"value": 98, "unit": "%"}
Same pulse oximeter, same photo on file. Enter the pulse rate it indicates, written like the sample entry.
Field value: {"value": 96, "unit": "bpm"}
